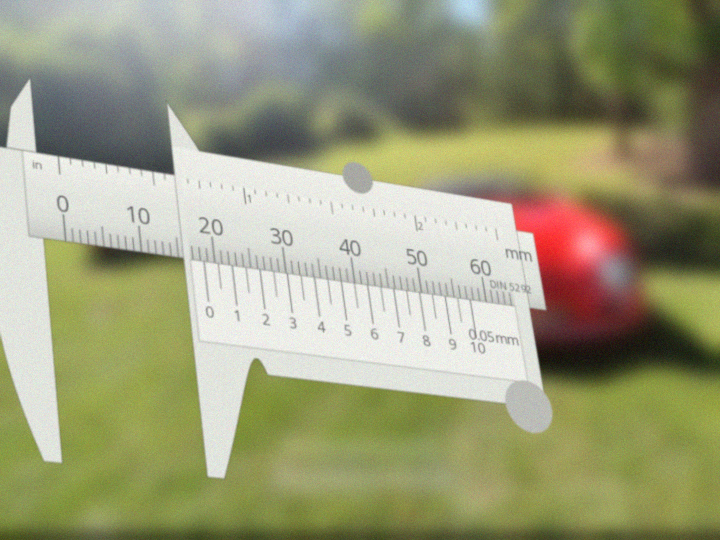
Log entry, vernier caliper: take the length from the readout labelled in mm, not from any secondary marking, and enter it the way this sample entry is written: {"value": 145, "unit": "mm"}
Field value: {"value": 18.5, "unit": "mm"}
